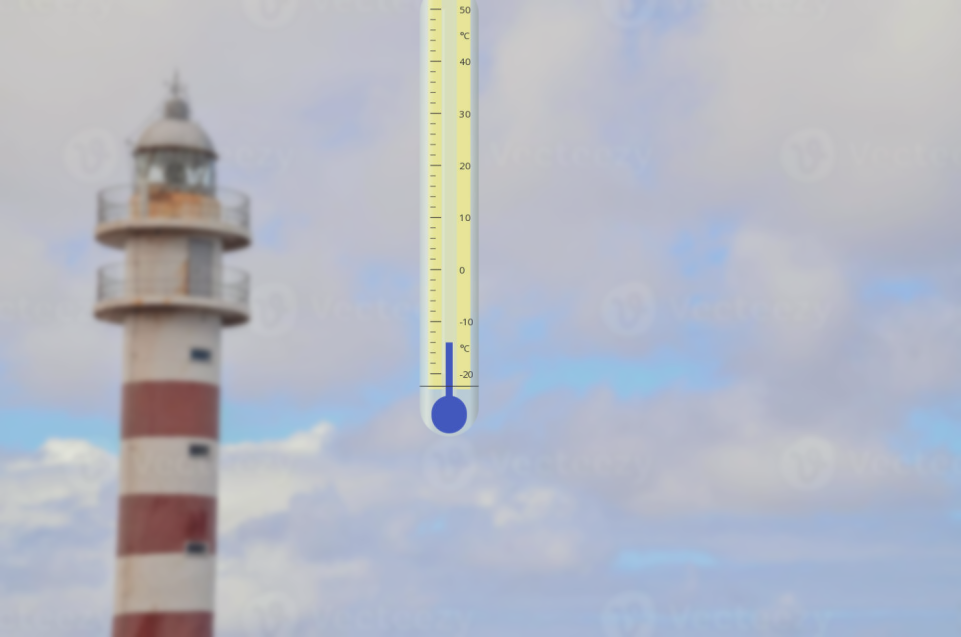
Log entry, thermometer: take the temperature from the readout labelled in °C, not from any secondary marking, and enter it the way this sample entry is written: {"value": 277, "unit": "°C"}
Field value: {"value": -14, "unit": "°C"}
